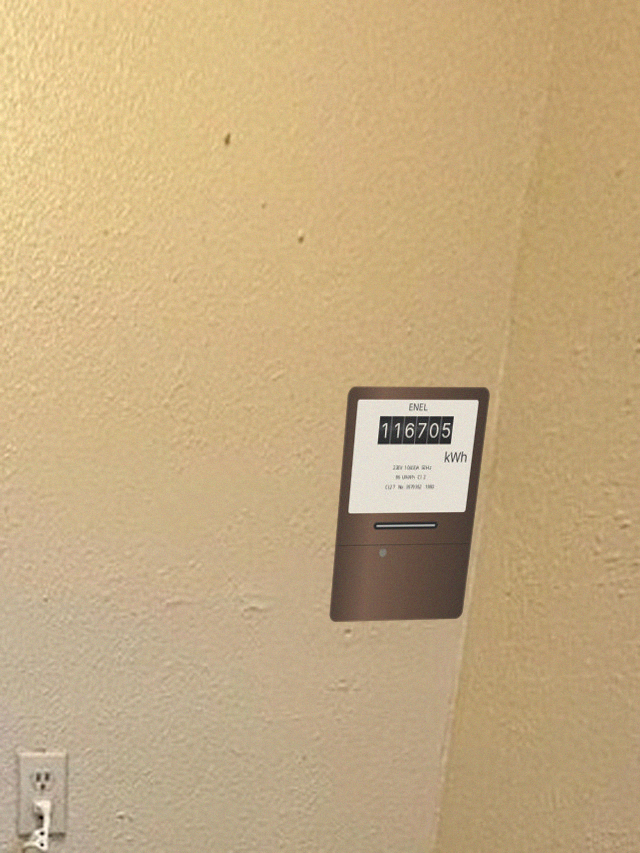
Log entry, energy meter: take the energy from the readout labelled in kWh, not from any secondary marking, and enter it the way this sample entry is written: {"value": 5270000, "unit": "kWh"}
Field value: {"value": 116705, "unit": "kWh"}
